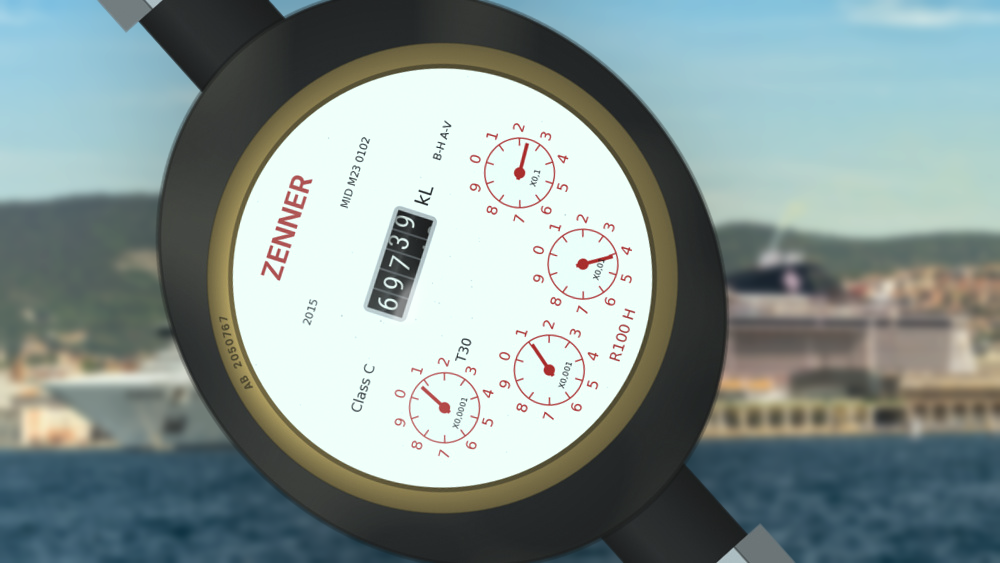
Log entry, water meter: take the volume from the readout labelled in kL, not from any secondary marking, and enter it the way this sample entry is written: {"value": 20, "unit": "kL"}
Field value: {"value": 69739.2410, "unit": "kL"}
